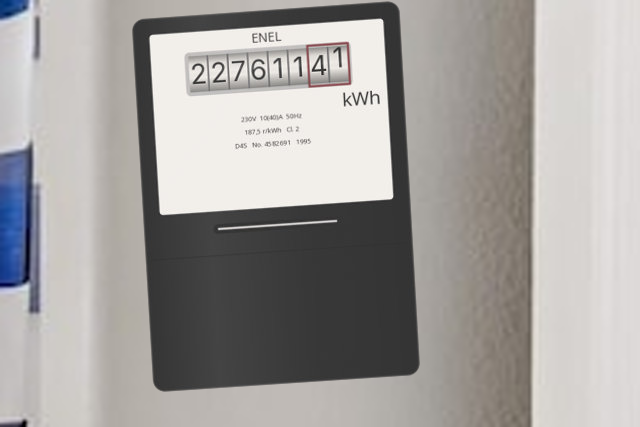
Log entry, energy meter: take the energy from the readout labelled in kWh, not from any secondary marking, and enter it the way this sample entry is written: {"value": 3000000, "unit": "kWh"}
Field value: {"value": 227611.41, "unit": "kWh"}
